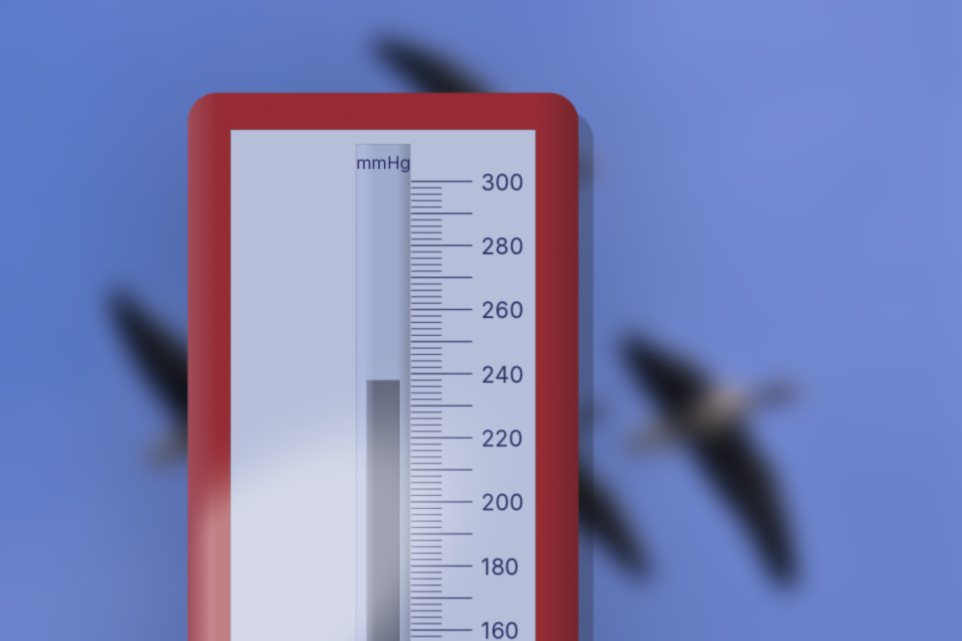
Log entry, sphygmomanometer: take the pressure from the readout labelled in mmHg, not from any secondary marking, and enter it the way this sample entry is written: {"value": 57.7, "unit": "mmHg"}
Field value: {"value": 238, "unit": "mmHg"}
